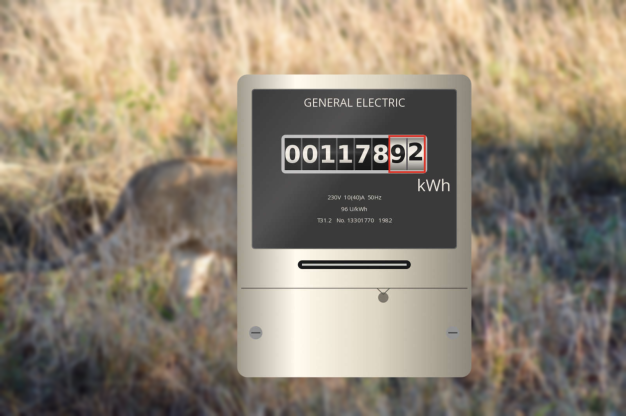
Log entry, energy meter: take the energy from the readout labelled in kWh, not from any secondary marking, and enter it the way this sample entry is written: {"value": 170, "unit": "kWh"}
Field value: {"value": 1178.92, "unit": "kWh"}
